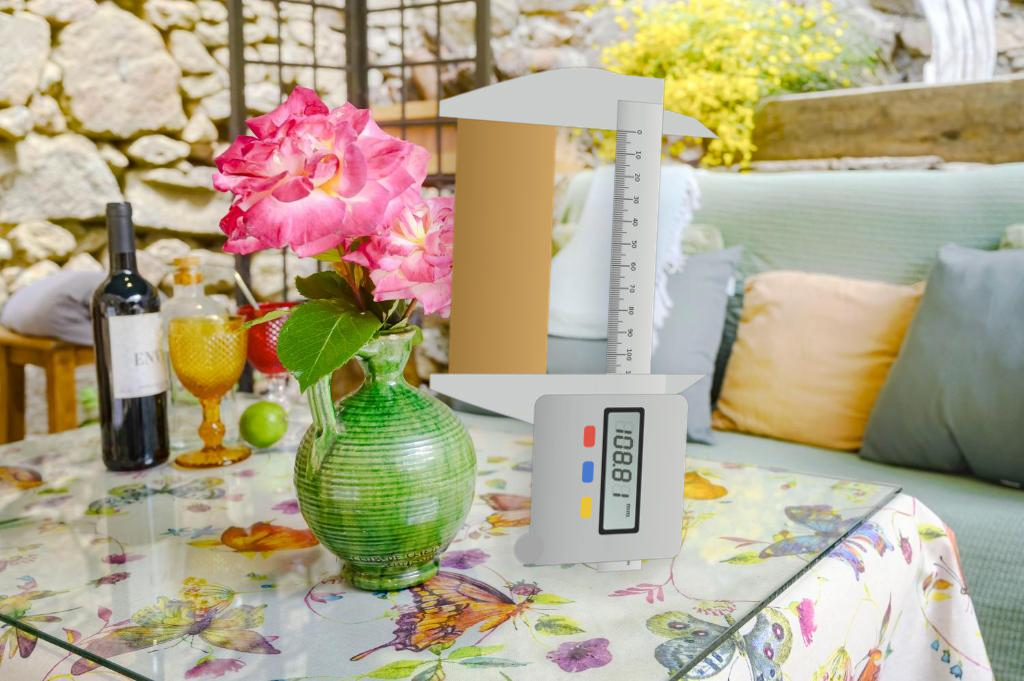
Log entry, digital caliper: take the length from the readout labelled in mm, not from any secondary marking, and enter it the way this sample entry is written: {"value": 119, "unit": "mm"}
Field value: {"value": 108.81, "unit": "mm"}
